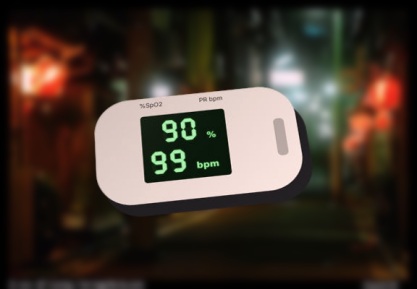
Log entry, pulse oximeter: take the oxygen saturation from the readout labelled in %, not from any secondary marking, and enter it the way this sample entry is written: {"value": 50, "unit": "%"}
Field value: {"value": 90, "unit": "%"}
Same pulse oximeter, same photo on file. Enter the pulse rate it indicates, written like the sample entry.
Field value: {"value": 99, "unit": "bpm"}
